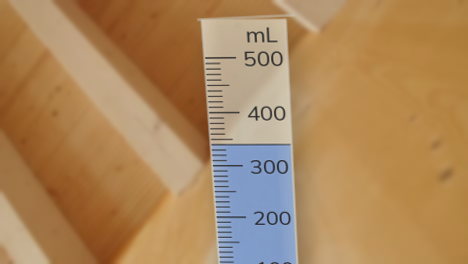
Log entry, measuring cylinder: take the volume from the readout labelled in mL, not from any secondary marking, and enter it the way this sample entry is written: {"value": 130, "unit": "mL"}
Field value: {"value": 340, "unit": "mL"}
